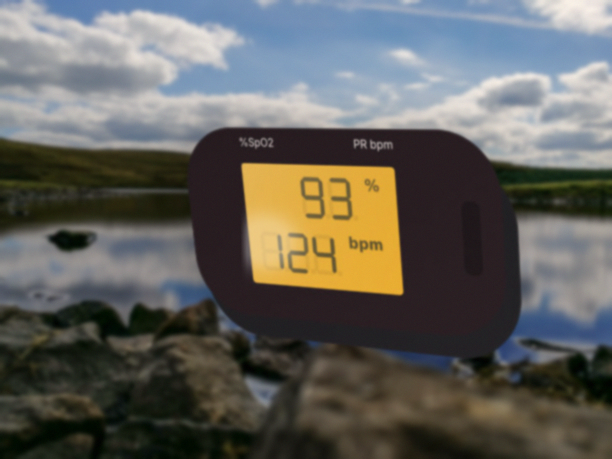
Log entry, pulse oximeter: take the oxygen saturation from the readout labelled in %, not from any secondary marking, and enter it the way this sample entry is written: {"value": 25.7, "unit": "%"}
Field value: {"value": 93, "unit": "%"}
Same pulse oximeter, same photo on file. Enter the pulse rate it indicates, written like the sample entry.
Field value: {"value": 124, "unit": "bpm"}
